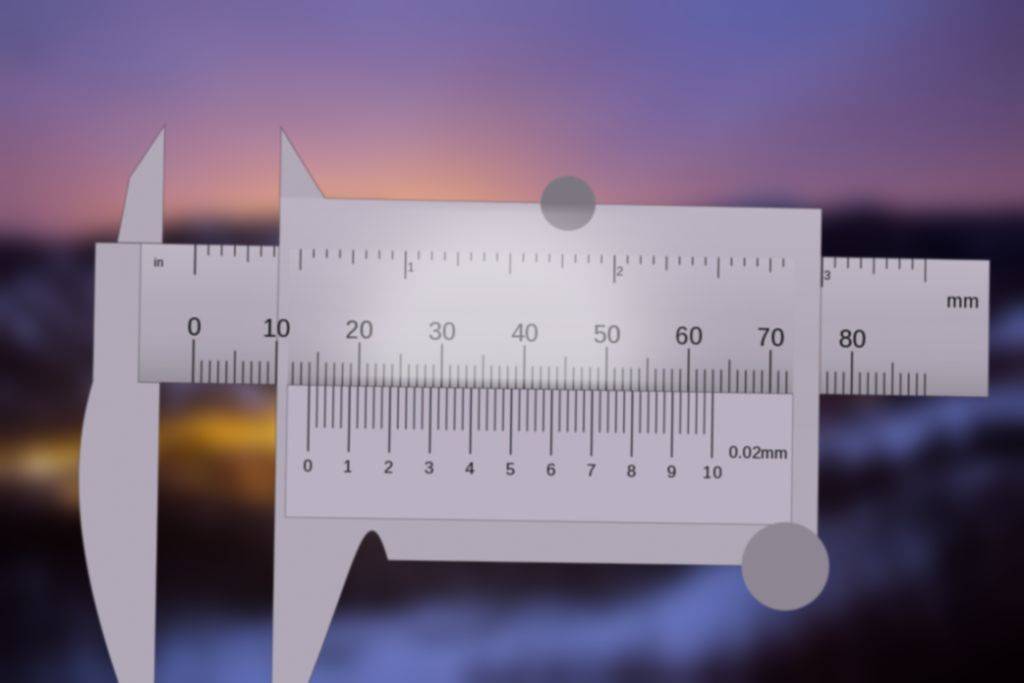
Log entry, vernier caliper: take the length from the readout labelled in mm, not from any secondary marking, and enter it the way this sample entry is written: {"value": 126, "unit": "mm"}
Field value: {"value": 14.0, "unit": "mm"}
